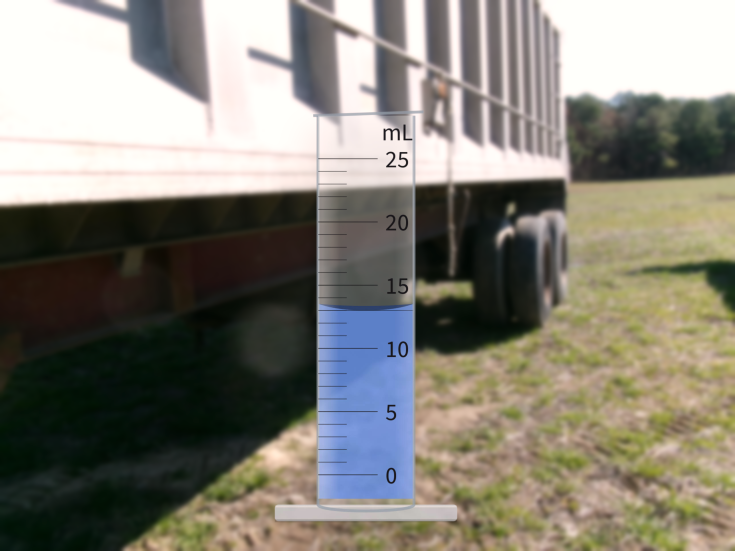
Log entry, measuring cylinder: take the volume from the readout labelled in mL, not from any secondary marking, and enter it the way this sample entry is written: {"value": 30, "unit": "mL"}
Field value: {"value": 13, "unit": "mL"}
